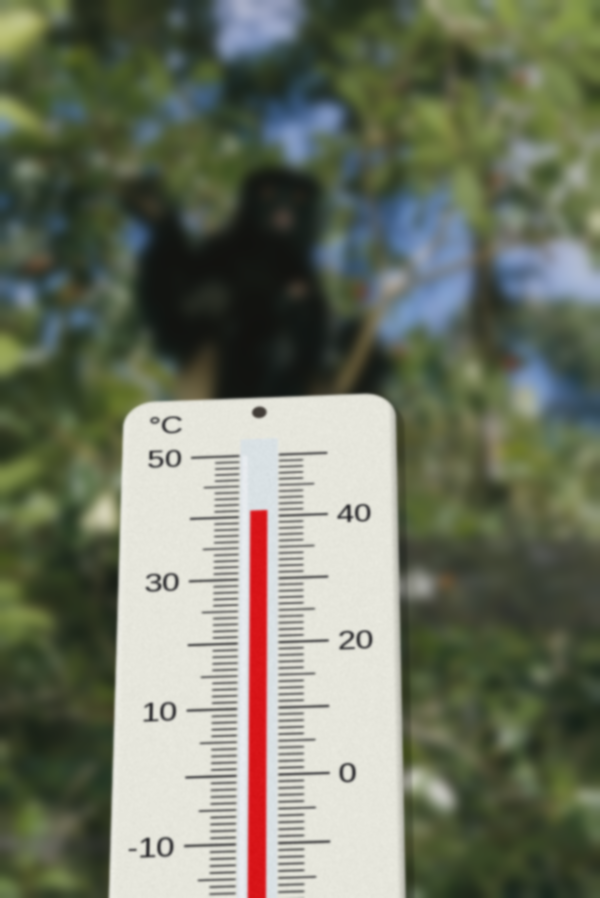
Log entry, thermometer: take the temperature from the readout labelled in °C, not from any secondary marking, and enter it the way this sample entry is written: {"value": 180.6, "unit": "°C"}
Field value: {"value": 41, "unit": "°C"}
